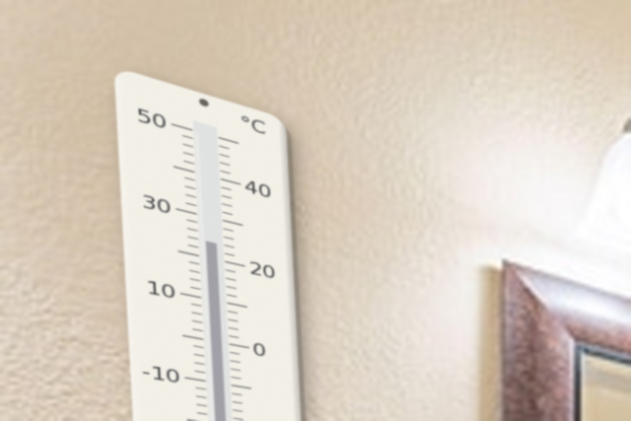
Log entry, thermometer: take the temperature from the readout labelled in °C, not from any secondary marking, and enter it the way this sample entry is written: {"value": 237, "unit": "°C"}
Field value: {"value": 24, "unit": "°C"}
